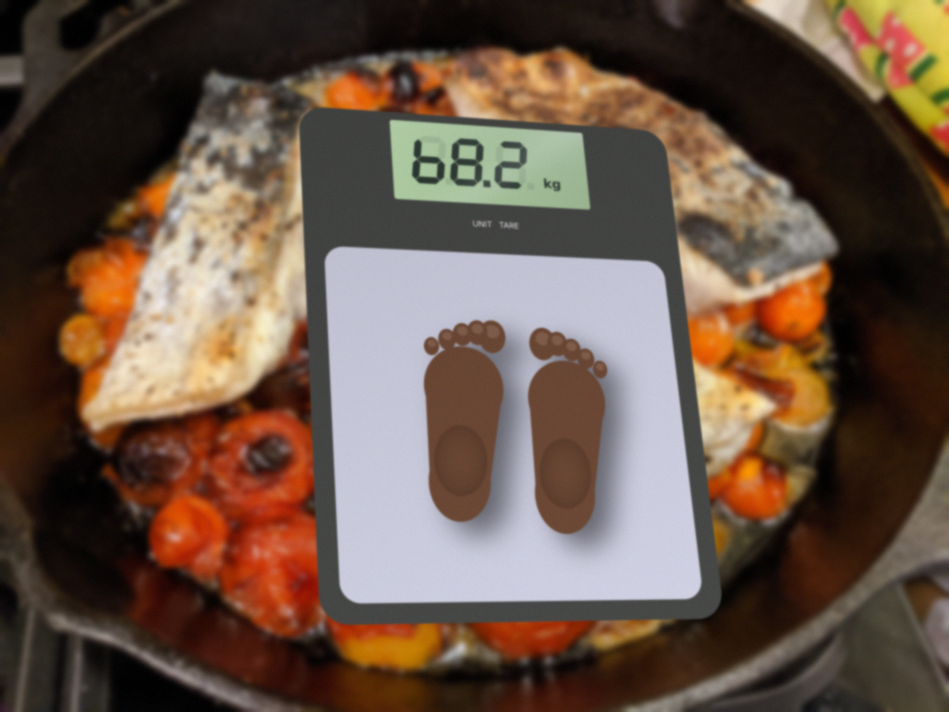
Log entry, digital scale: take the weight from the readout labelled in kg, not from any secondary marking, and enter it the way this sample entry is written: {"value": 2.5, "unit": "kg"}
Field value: {"value": 68.2, "unit": "kg"}
